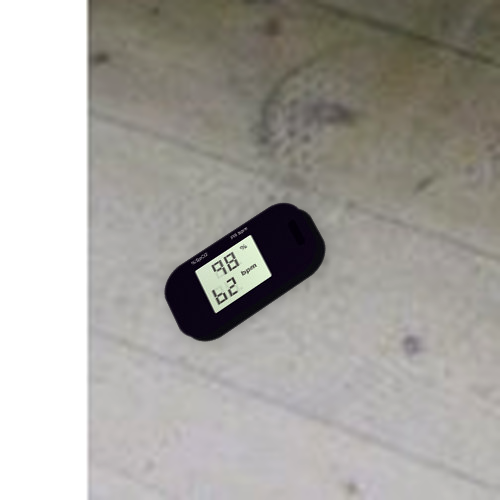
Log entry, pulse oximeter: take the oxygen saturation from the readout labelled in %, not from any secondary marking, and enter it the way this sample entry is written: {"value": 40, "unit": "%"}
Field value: {"value": 98, "unit": "%"}
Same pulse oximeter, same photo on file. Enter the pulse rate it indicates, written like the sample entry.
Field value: {"value": 62, "unit": "bpm"}
